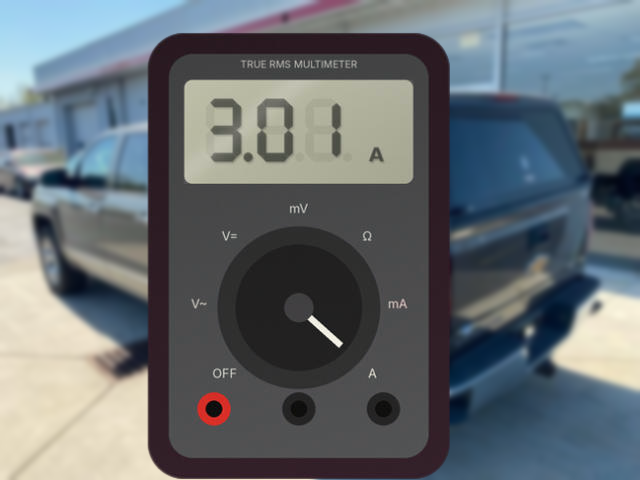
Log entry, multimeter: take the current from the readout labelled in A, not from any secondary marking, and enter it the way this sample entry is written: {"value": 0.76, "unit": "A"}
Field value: {"value": 3.01, "unit": "A"}
